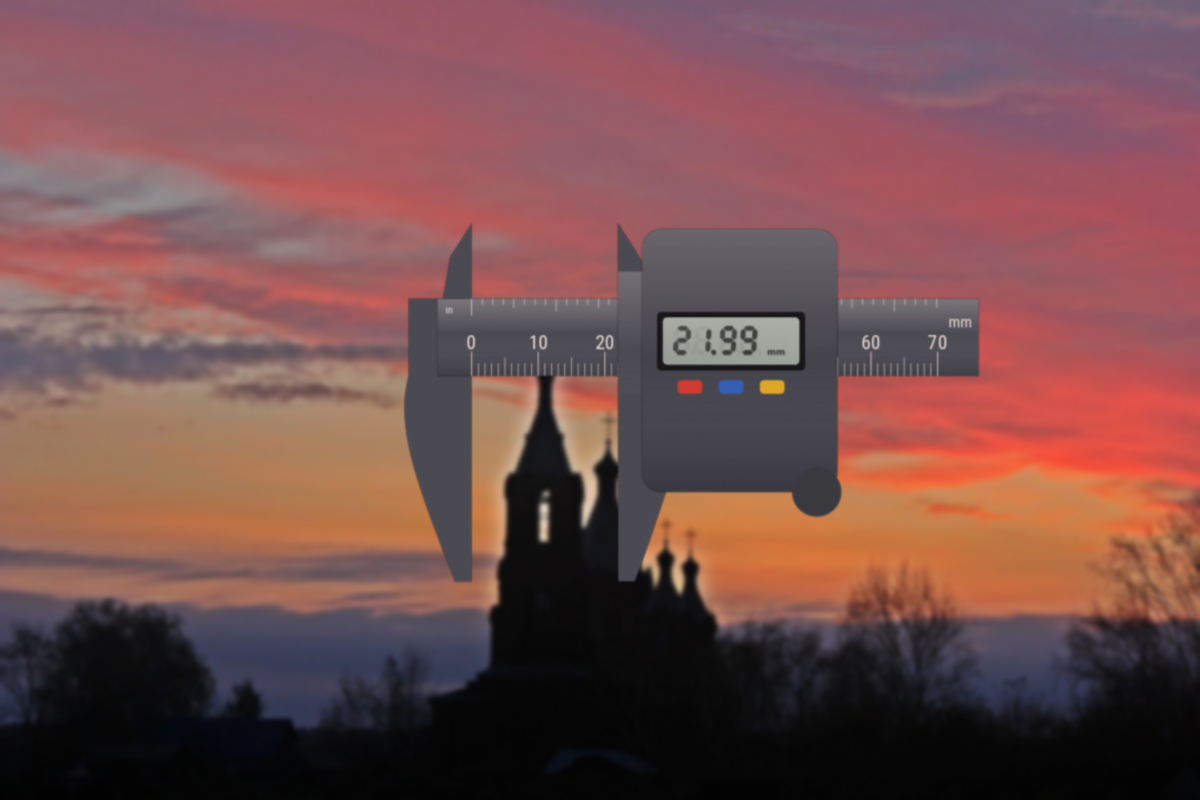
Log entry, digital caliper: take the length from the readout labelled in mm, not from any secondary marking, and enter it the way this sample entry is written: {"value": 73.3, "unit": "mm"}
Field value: {"value": 21.99, "unit": "mm"}
